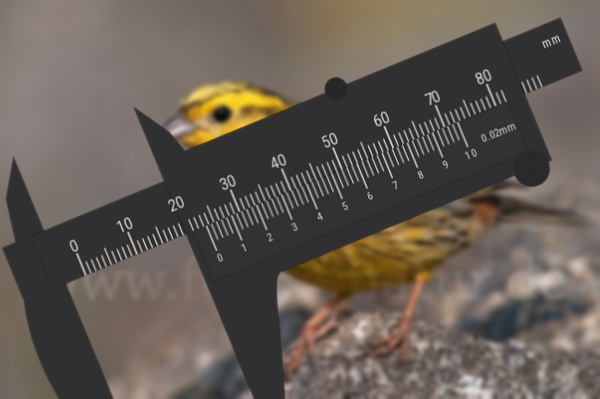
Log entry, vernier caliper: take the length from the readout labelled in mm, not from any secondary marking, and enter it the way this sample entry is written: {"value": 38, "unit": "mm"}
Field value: {"value": 23.5, "unit": "mm"}
